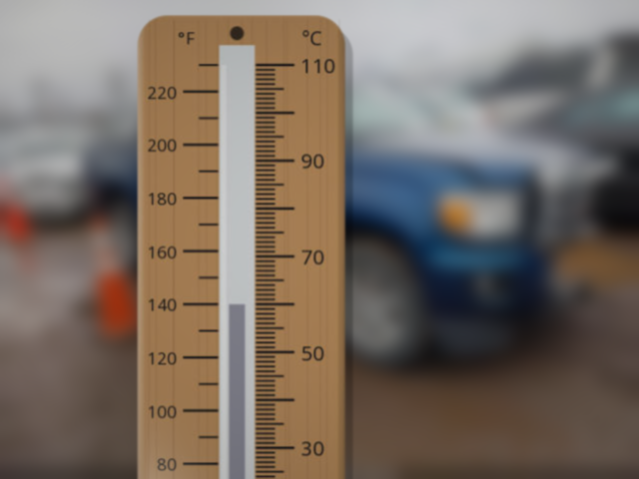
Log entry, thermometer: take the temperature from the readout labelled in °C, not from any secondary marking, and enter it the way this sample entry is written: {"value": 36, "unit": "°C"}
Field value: {"value": 60, "unit": "°C"}
